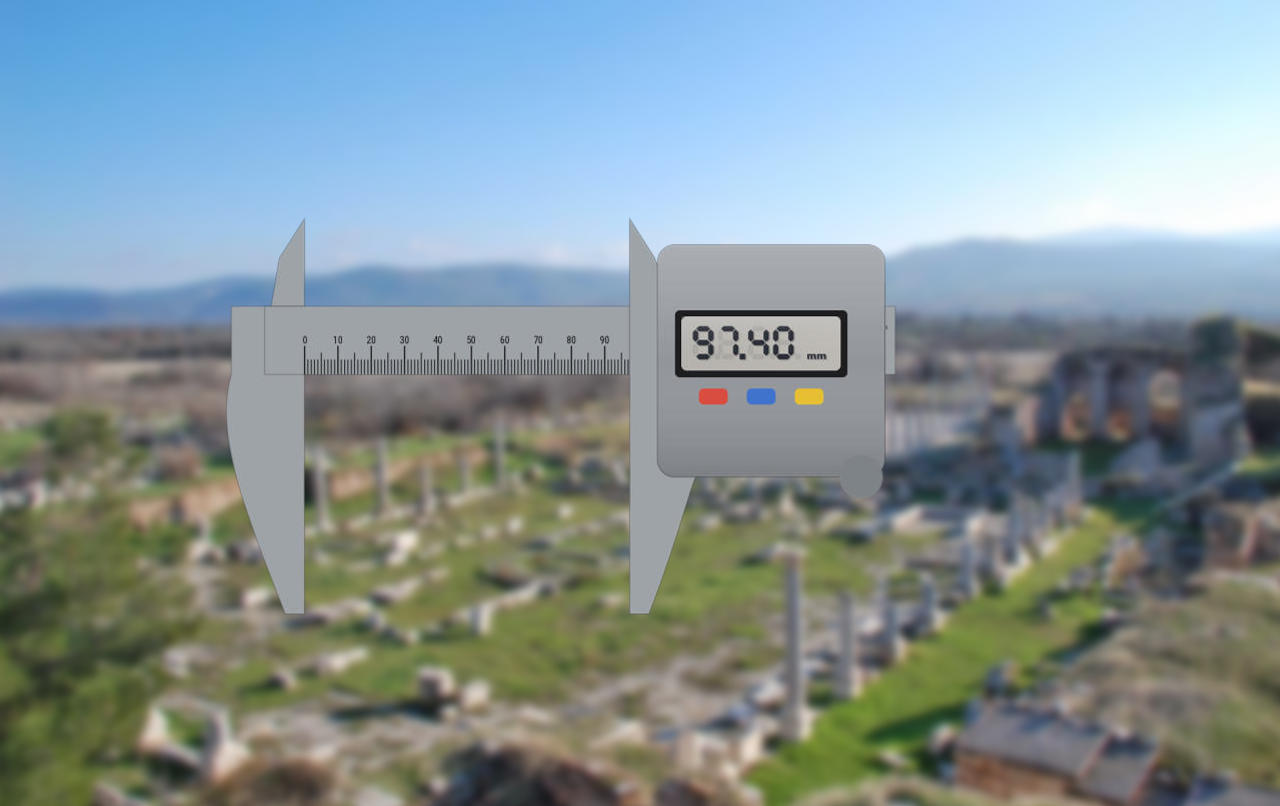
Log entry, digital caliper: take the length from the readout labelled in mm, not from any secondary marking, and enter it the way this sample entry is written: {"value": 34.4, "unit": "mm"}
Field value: {"value": 97.40, "unit": "mm"}
